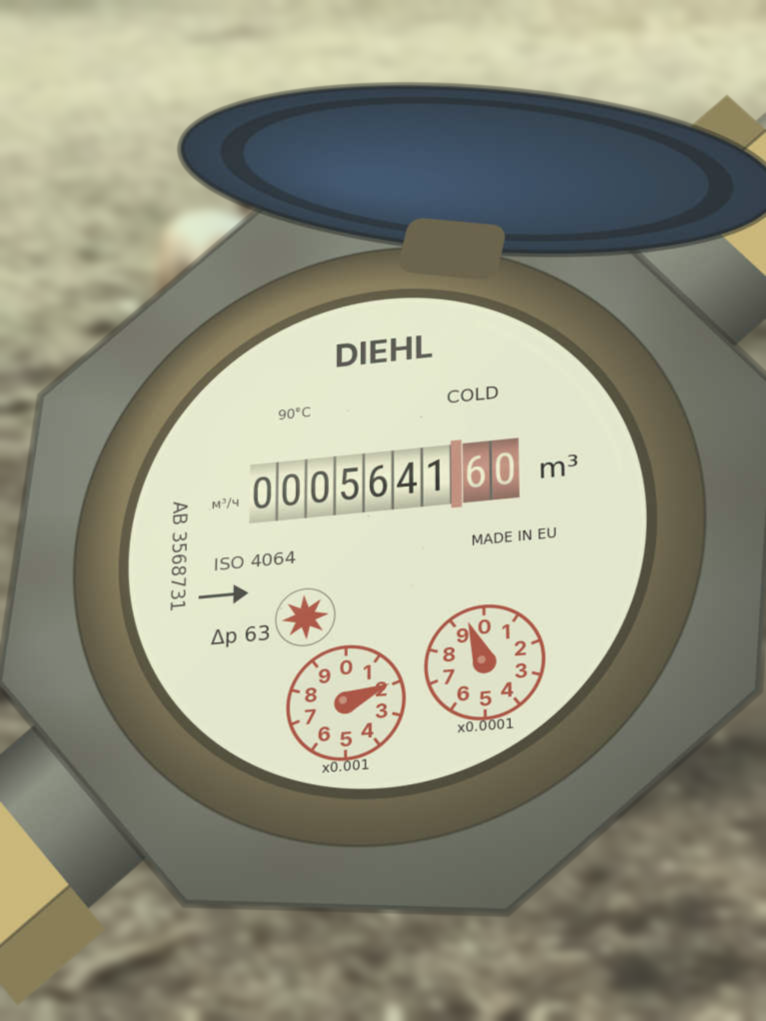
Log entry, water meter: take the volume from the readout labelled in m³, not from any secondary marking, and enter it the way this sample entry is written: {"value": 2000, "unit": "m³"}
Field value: {"value": 5641.6019, "unit": "m³"}
